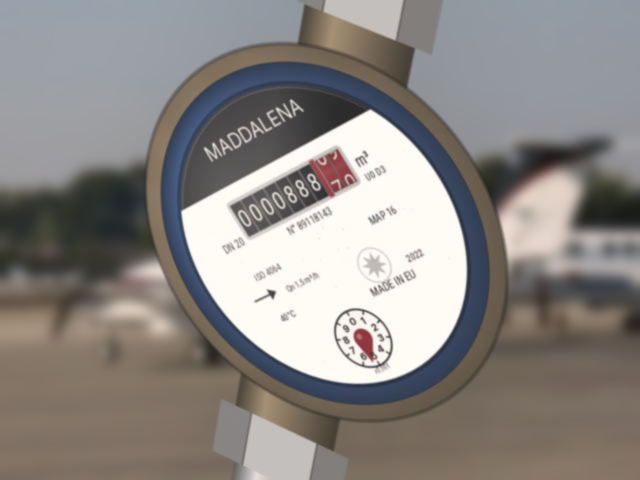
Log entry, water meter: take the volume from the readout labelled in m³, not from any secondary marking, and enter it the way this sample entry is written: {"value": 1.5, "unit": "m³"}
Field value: {"value": 888.695, "unit": "m³"}
